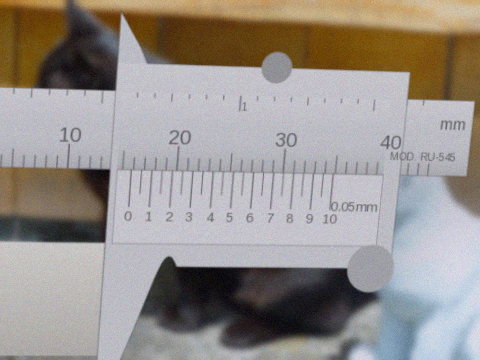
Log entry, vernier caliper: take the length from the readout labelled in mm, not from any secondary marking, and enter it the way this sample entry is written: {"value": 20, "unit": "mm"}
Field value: {"value": 15.8, "unit": "mm"}
